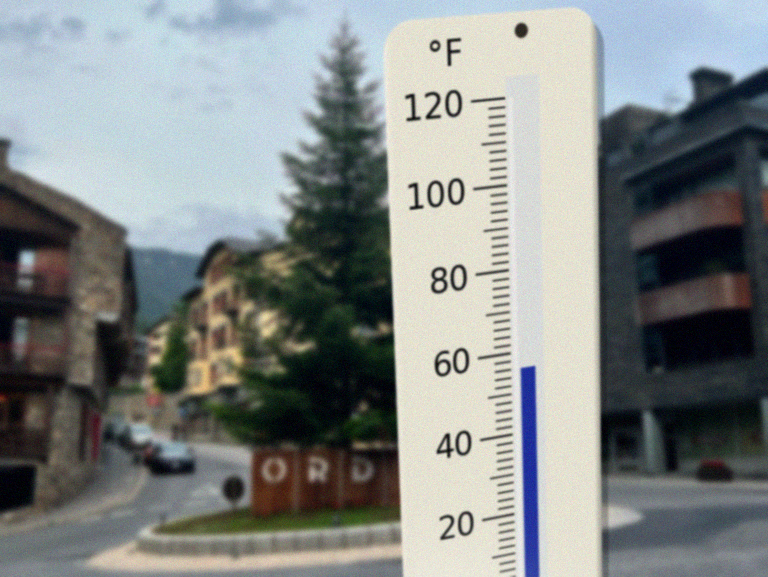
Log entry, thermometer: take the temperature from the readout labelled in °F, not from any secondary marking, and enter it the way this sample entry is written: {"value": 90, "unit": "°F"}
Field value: {"value": 56, "unit": "°F"}
